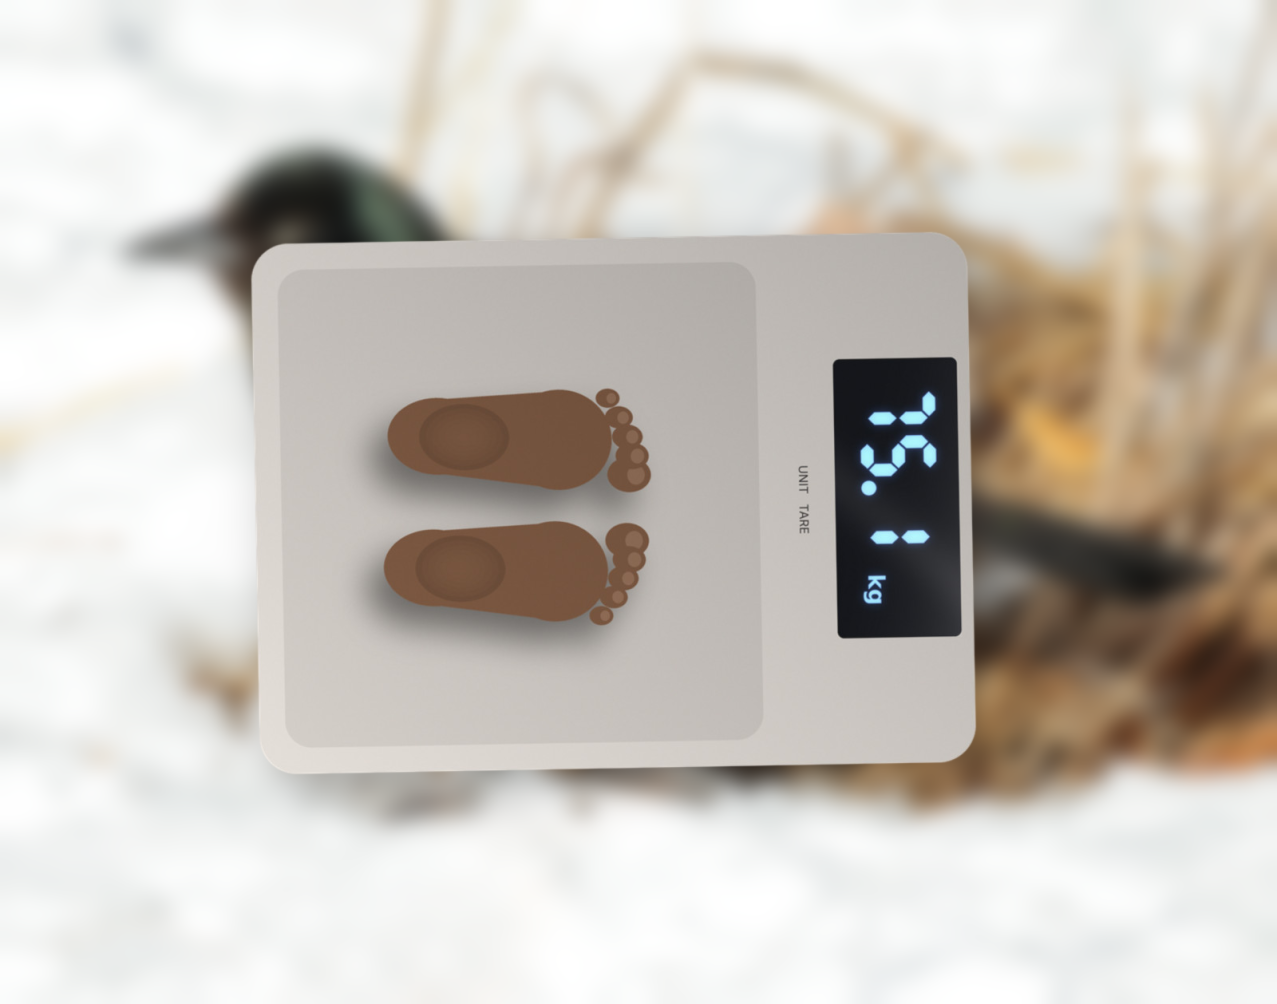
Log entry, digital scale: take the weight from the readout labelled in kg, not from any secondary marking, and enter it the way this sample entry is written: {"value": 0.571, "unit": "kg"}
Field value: {"value": 75.1, "unit": "kg"}
